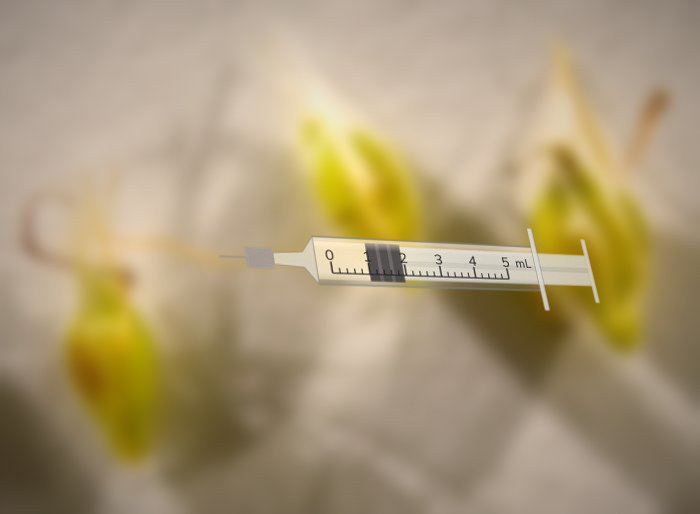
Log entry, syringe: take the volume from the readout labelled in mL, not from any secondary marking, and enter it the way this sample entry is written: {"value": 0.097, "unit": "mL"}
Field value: {"value": 1, "unit": "mL"}
